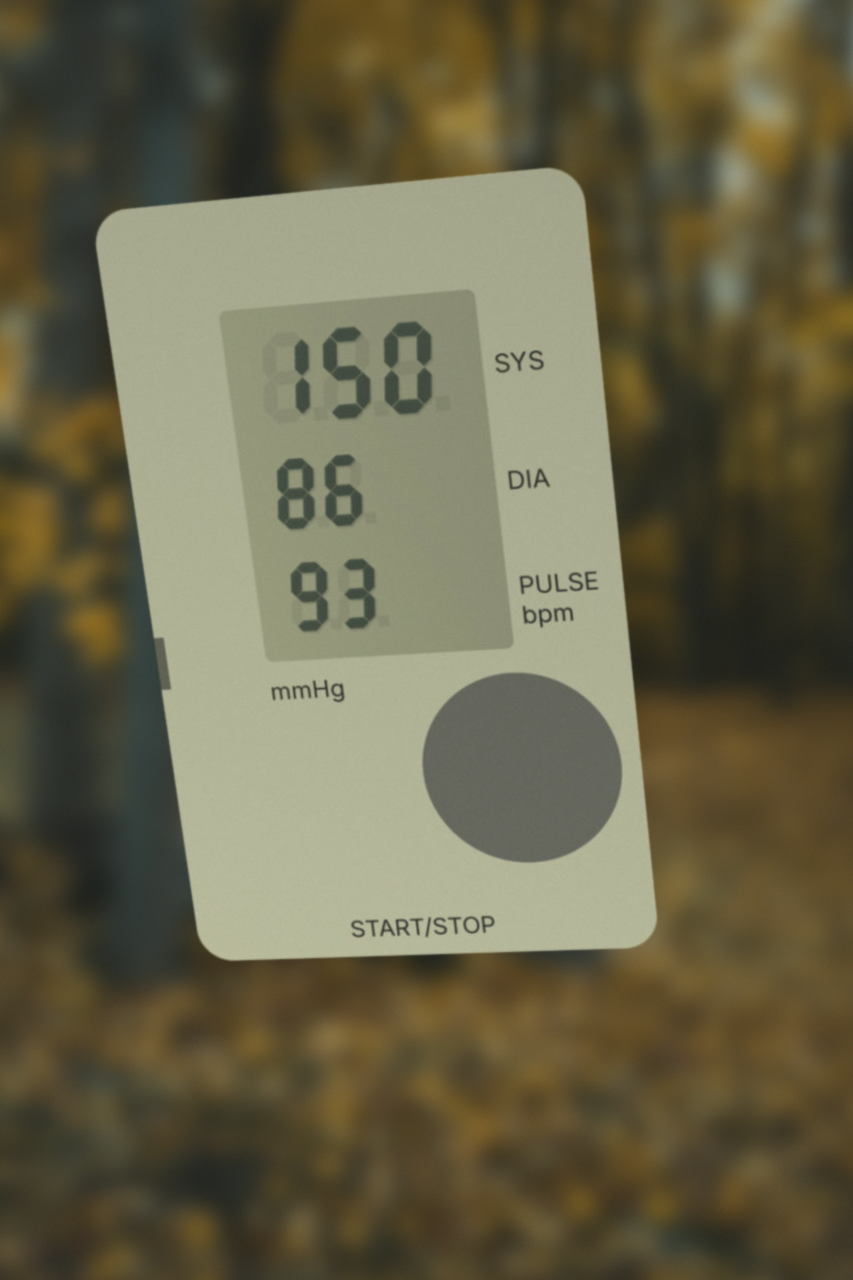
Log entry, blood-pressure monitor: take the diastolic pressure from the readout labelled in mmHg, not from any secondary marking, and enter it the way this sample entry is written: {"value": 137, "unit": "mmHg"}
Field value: {"value": 86, "unit": "mmHg"}
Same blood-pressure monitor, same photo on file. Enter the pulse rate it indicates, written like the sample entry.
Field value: {"value": 93, "unit": "bpm"}
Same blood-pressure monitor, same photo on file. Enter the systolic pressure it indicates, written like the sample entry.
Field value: {"value": 150, "unit": "mmHg"}
